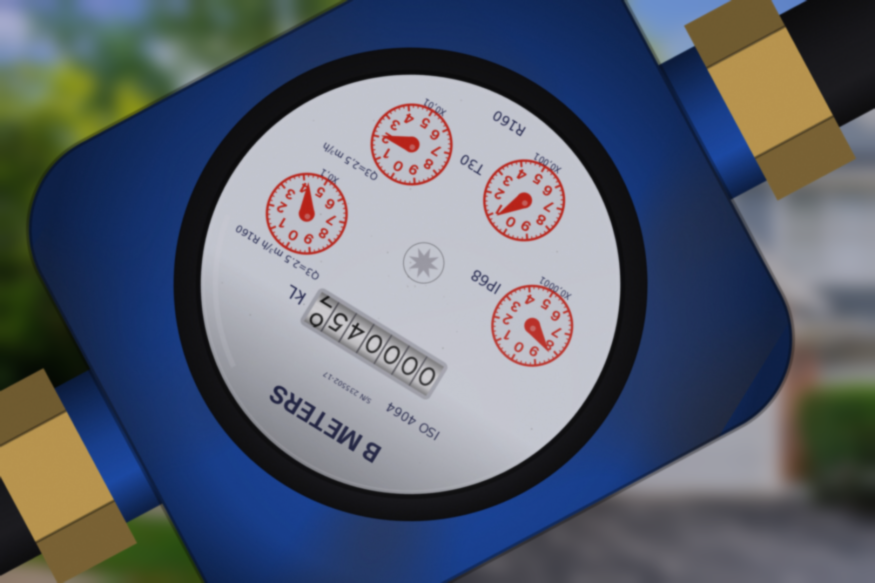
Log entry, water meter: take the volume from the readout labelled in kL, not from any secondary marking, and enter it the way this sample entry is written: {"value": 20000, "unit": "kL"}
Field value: {"value": 456.4208, "unit": "kL"}
